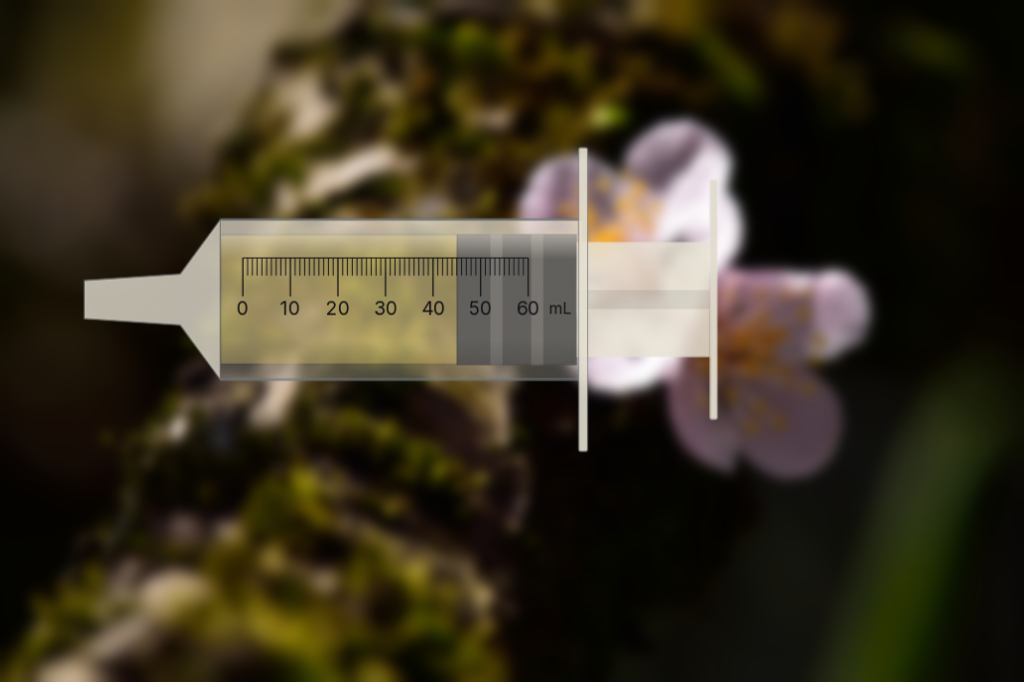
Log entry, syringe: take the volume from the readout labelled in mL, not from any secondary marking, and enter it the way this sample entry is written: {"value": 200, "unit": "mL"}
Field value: {"value": 45, "unit": "mL"}
